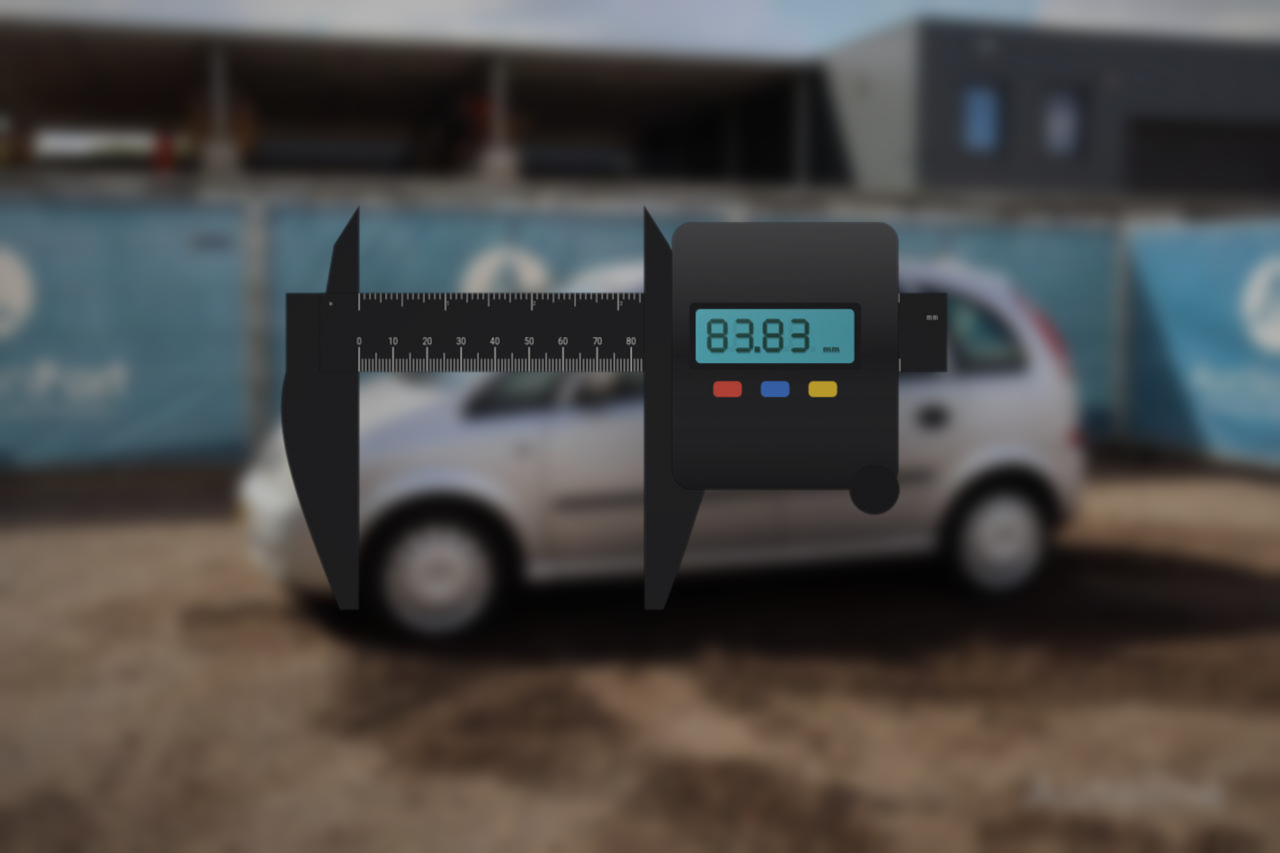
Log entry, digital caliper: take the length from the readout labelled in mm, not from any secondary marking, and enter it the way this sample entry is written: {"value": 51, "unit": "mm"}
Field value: {"value": 83.83, "unit": "mm"}
